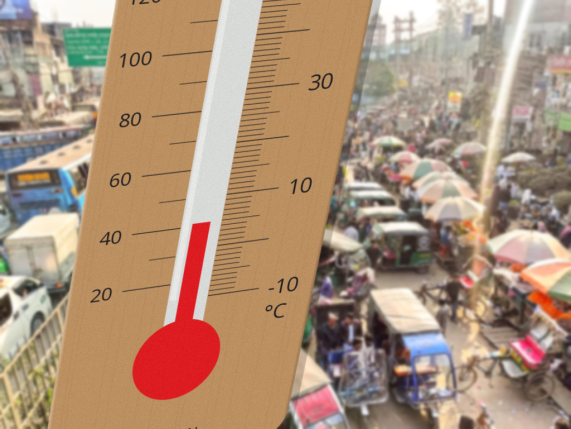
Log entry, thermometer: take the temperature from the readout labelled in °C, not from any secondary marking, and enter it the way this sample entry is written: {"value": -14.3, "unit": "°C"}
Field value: {"value": 5, "unit": "°C"}
